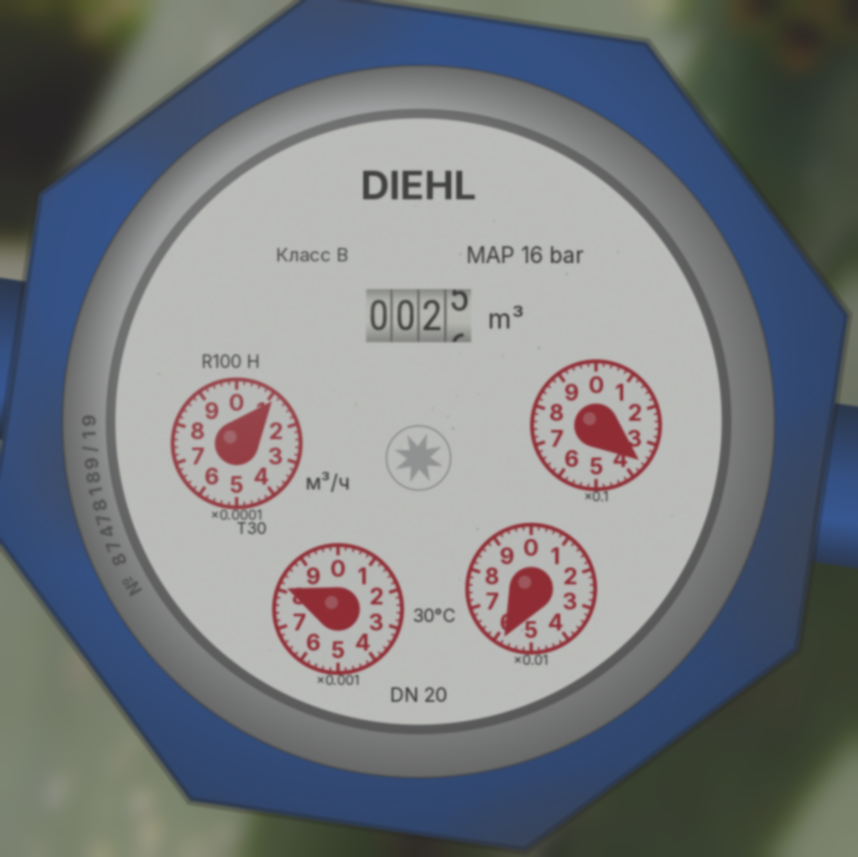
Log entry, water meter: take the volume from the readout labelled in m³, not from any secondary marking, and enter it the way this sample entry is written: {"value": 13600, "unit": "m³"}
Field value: {"value": 25.3581, "unit": "m³"}
